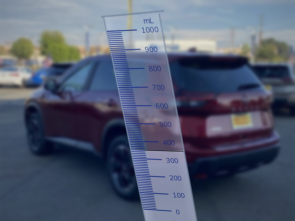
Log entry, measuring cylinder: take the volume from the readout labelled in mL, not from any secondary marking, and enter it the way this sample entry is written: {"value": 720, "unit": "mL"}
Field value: {"value": 350, "unit": "mL"}
